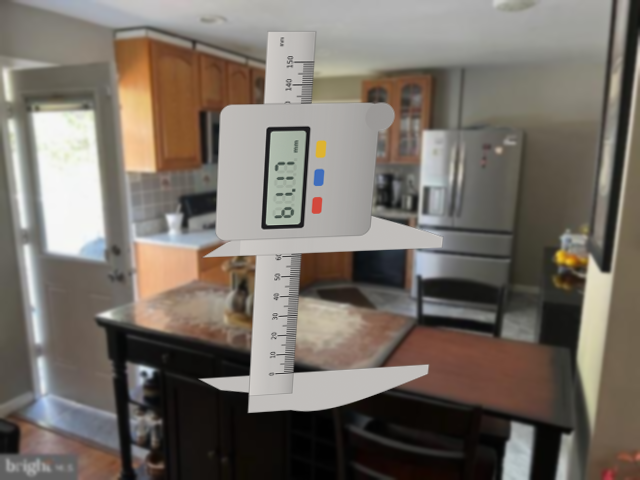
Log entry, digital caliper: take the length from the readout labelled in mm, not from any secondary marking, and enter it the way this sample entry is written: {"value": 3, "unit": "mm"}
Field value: {"value": 61.17, "unit": "mm"}
